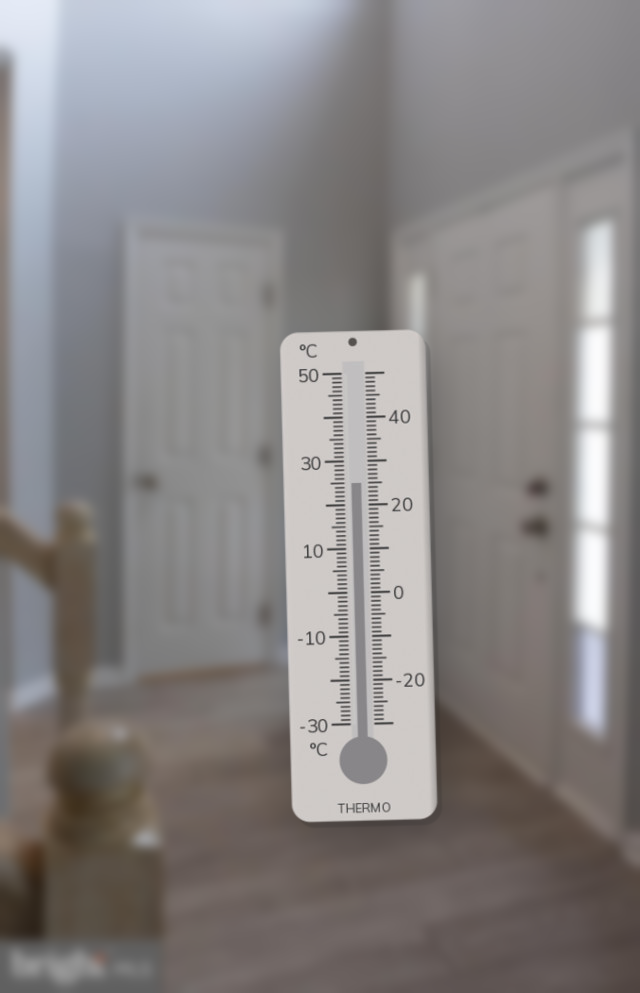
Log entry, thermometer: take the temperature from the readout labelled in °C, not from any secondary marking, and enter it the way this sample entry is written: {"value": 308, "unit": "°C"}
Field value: {"value": 25, "unit": "°C"}
